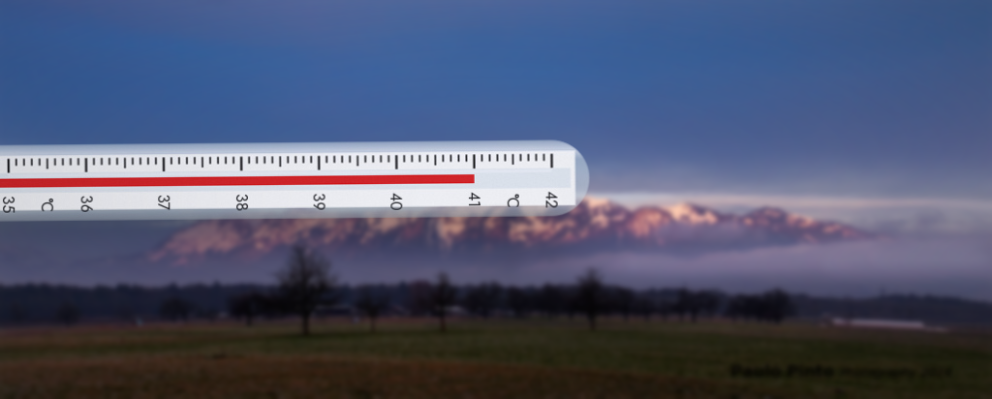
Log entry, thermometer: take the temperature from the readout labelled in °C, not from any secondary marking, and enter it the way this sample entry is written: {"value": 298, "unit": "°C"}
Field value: {"value": 41, "unit": "°C"}
